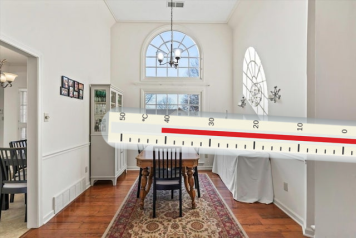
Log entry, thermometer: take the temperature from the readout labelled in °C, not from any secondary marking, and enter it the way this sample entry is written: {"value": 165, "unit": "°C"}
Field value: {"value": 41, "unit": "°C"}
